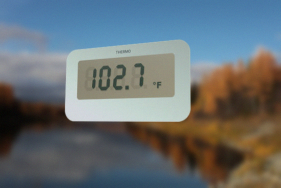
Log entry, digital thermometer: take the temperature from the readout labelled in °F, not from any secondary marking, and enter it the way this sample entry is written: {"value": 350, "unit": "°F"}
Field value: {"value": 102.7, "unit": "°F"}
